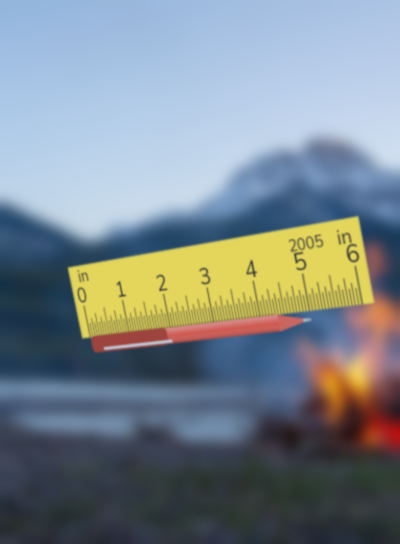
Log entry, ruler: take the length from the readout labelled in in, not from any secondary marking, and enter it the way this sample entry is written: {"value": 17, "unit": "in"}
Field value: {"value": 5, "unit": "in"}
